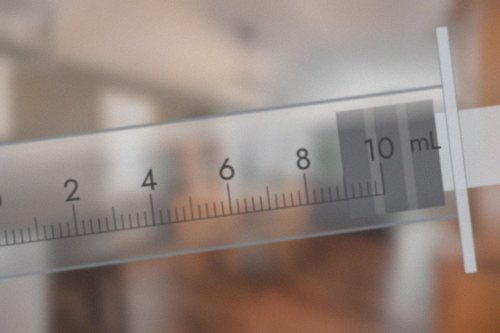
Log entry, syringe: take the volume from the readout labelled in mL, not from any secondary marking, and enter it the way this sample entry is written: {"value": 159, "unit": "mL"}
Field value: {"value": 9, "unit": "mL"}
